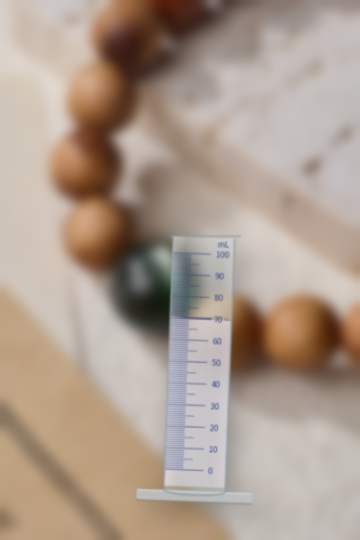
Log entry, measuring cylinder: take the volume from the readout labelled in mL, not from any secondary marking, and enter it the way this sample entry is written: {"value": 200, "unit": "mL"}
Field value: {"value": 70, "unit": "mL"}
